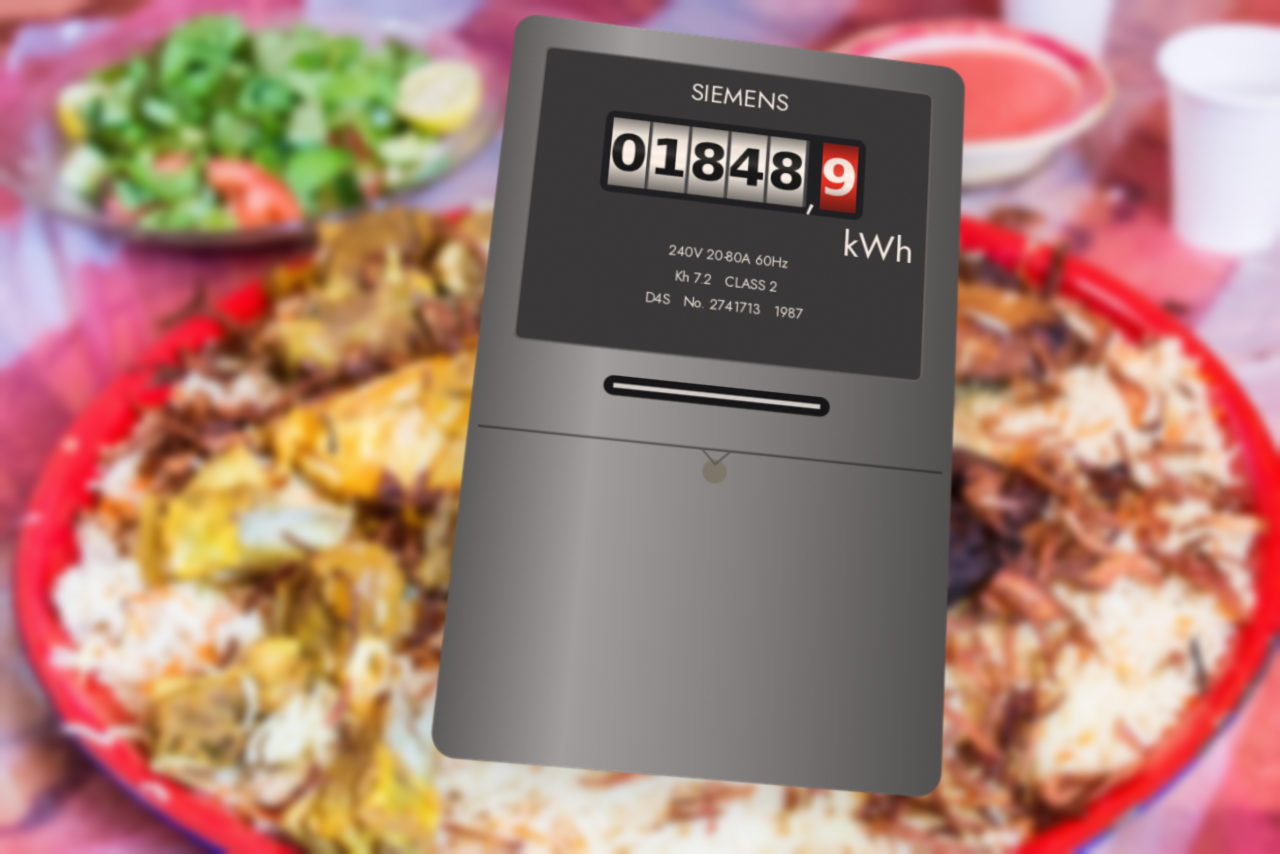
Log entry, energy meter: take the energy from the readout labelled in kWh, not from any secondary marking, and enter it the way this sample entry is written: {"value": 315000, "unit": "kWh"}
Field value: {"value": 1848.9, "unit": "kWh"}
